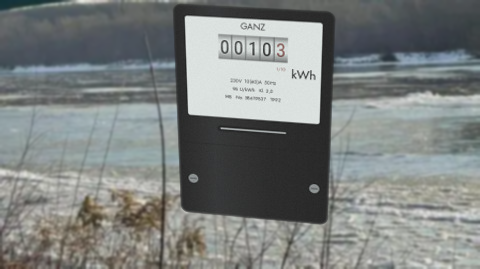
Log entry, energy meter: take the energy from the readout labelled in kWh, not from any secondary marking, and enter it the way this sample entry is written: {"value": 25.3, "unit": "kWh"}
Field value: {"value": 10.3, "unit": "kWh"}
